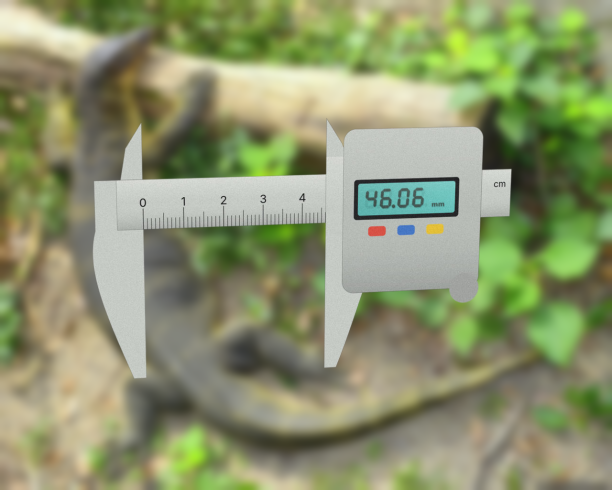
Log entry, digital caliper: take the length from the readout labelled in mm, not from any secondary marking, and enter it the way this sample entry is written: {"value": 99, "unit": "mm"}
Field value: {"value": 46.06, "unit": "mm"}
